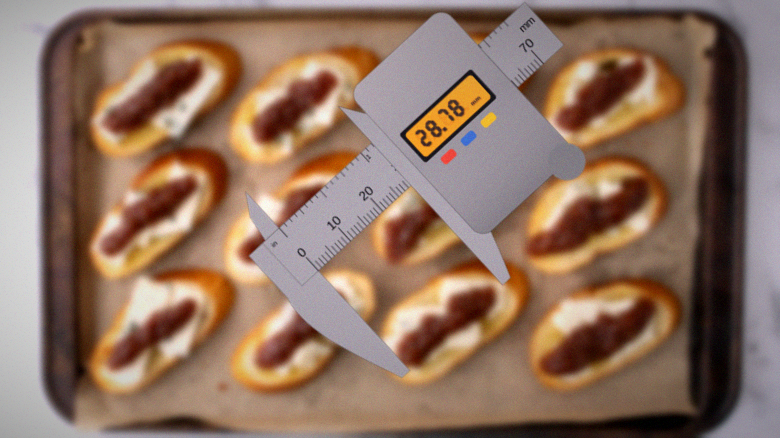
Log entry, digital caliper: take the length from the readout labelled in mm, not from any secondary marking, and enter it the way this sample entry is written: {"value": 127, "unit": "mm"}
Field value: {"value": 28.78, "unit": "mm"}
